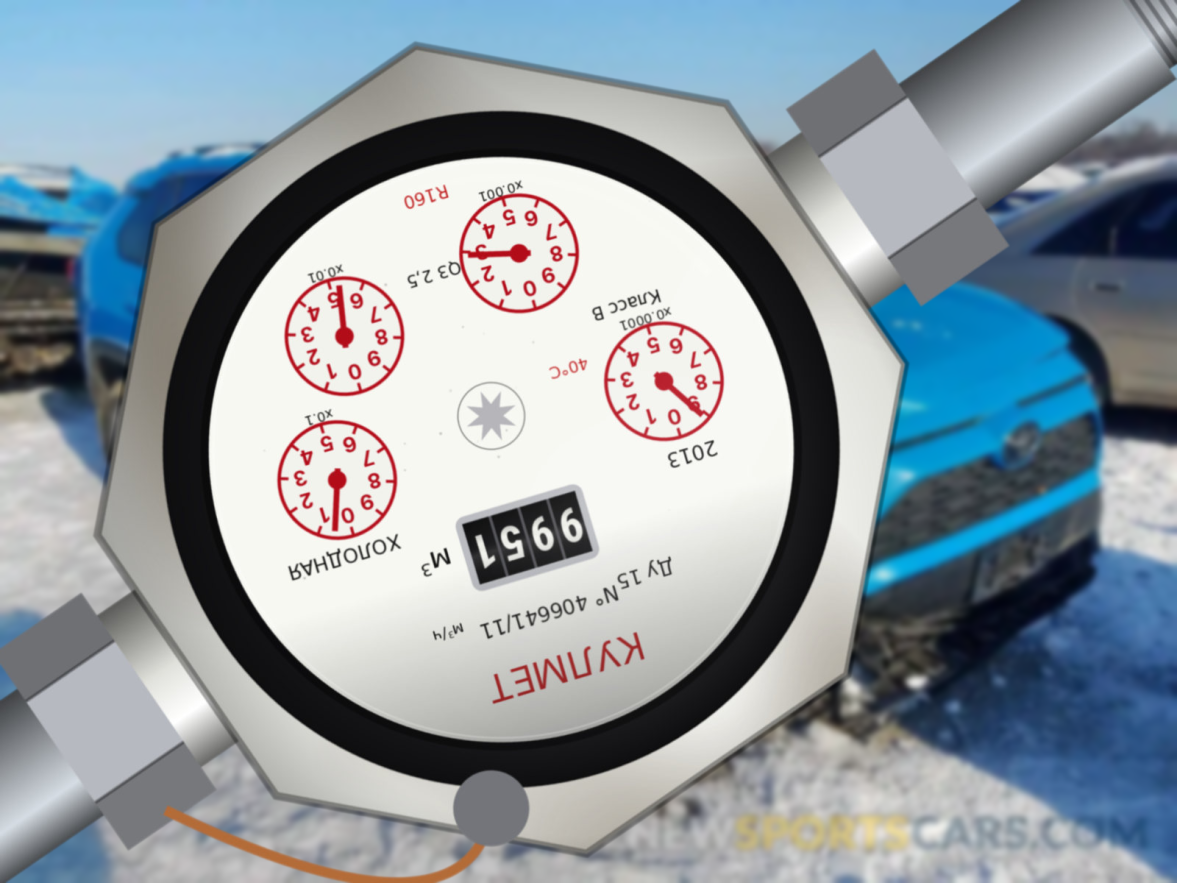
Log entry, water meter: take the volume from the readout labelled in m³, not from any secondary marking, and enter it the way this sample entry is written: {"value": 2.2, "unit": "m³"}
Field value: {"value": 9951.0529, "unit": "m³"}
